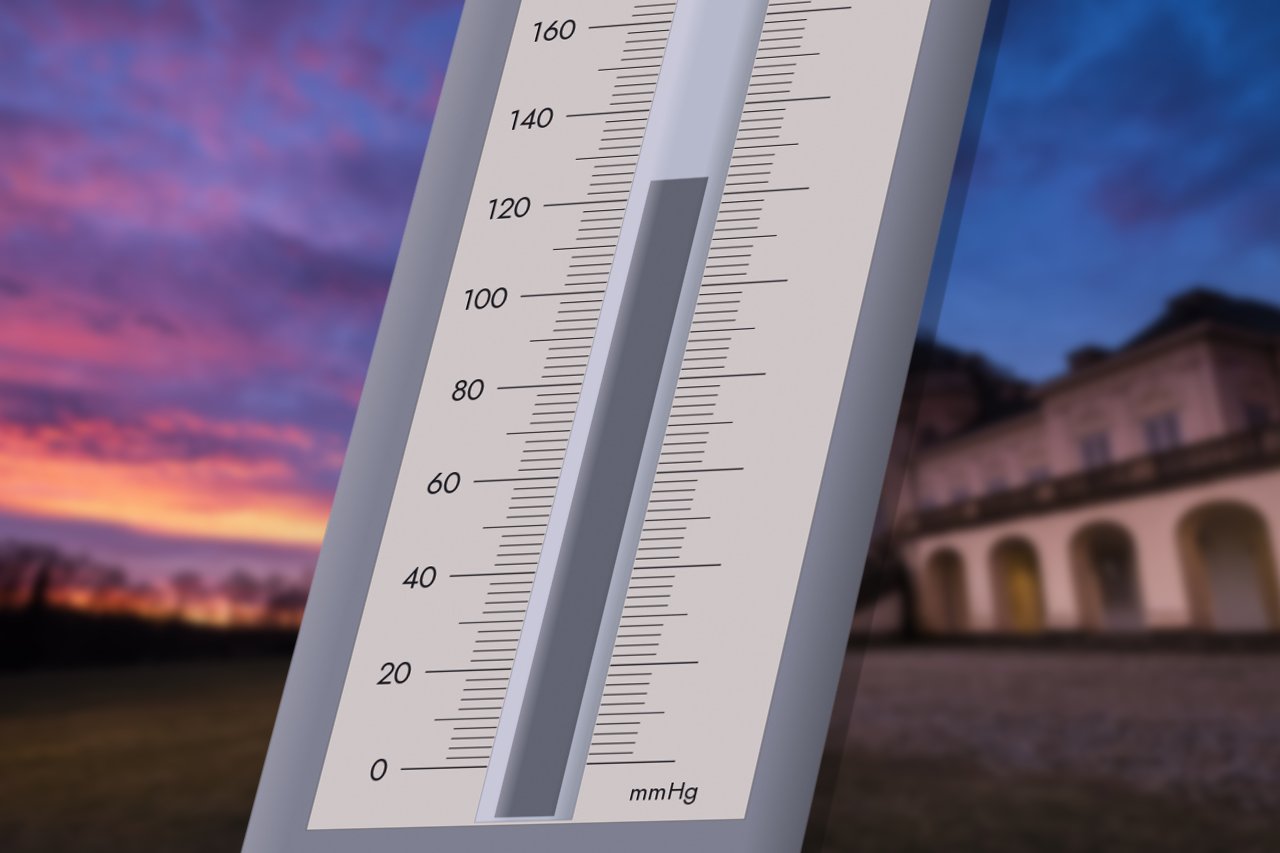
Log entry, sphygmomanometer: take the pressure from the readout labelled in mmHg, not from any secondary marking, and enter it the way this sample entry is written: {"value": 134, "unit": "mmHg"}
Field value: {"value": 124, "unit": "mmHg"}
